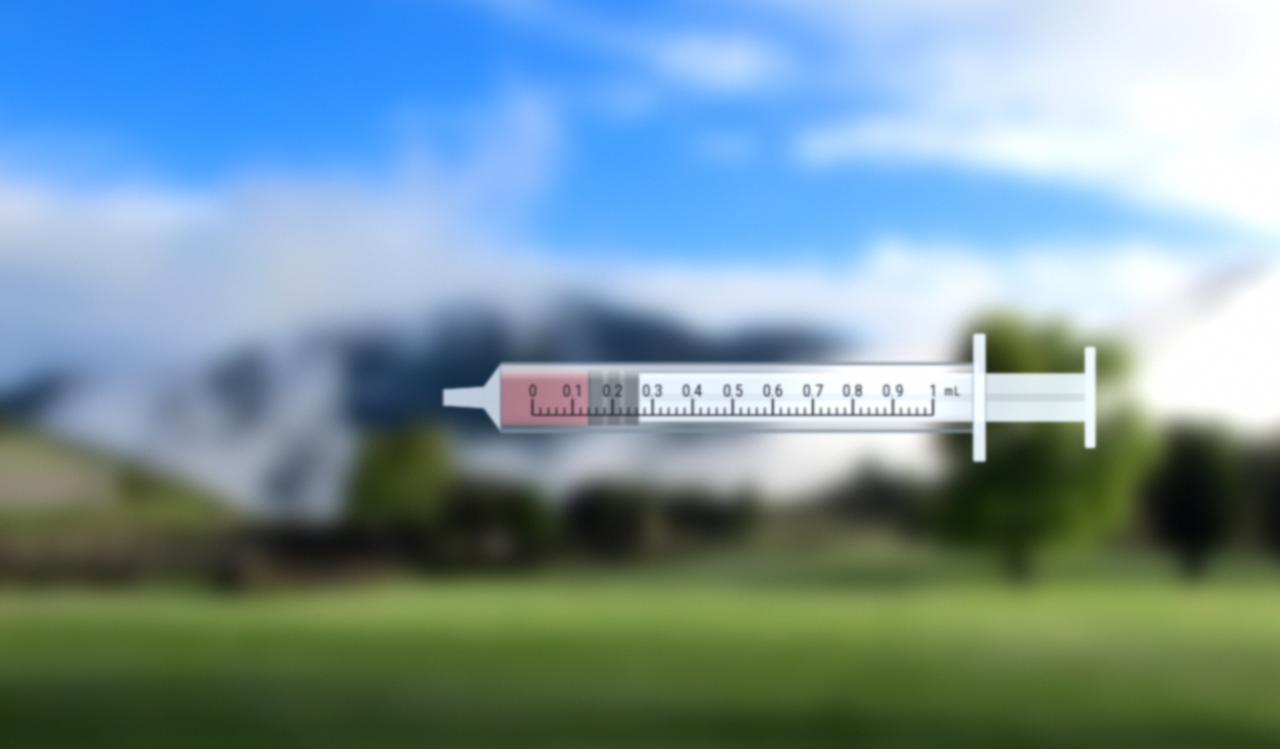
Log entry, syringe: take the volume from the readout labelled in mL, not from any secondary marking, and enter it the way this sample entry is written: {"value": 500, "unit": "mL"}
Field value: {"value": 0.14, "unit": "mL"}
